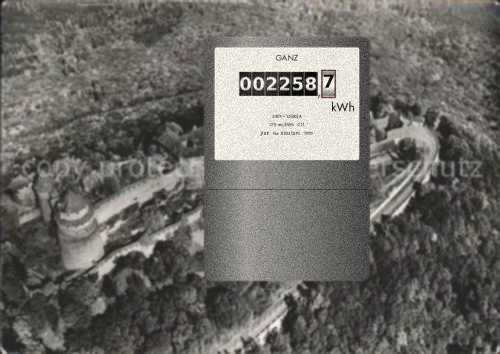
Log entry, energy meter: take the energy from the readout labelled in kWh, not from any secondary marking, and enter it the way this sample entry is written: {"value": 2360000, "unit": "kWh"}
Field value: {"value": 2258.7, "unit": "kWh"}
